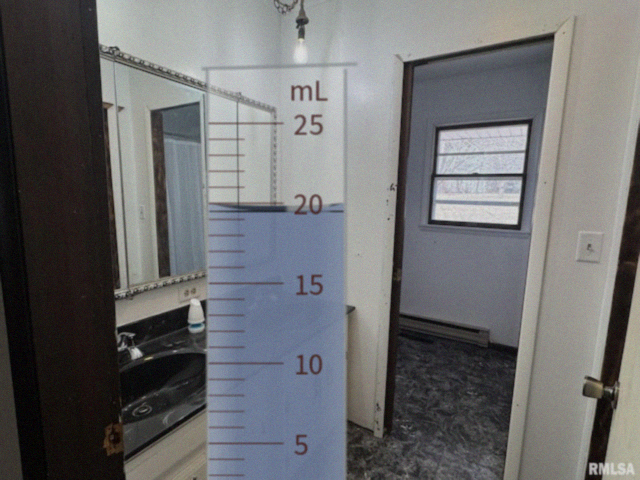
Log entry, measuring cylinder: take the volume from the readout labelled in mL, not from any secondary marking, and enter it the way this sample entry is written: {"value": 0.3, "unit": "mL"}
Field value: {"value": 19.5, "unit": "mL"}
